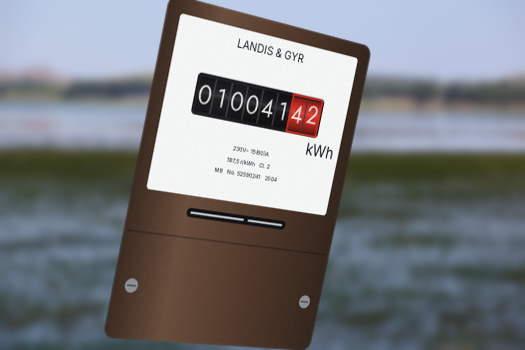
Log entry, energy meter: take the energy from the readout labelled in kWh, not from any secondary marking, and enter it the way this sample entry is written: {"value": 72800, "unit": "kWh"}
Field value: {"value": 10041.42, "unit": "kWh"}
